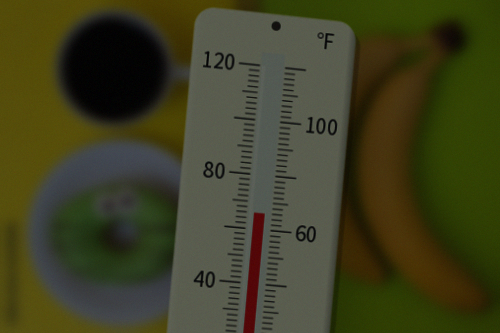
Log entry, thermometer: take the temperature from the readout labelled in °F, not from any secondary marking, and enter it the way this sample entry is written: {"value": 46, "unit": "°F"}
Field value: {"value": 66, "unit": "°F"}
